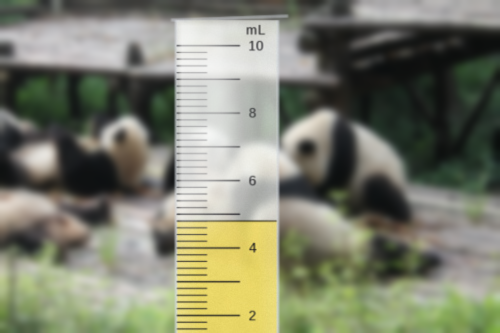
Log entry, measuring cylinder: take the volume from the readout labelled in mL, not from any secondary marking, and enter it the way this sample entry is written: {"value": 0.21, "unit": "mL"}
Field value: {"value": 4.8, "unit": "mL"}
